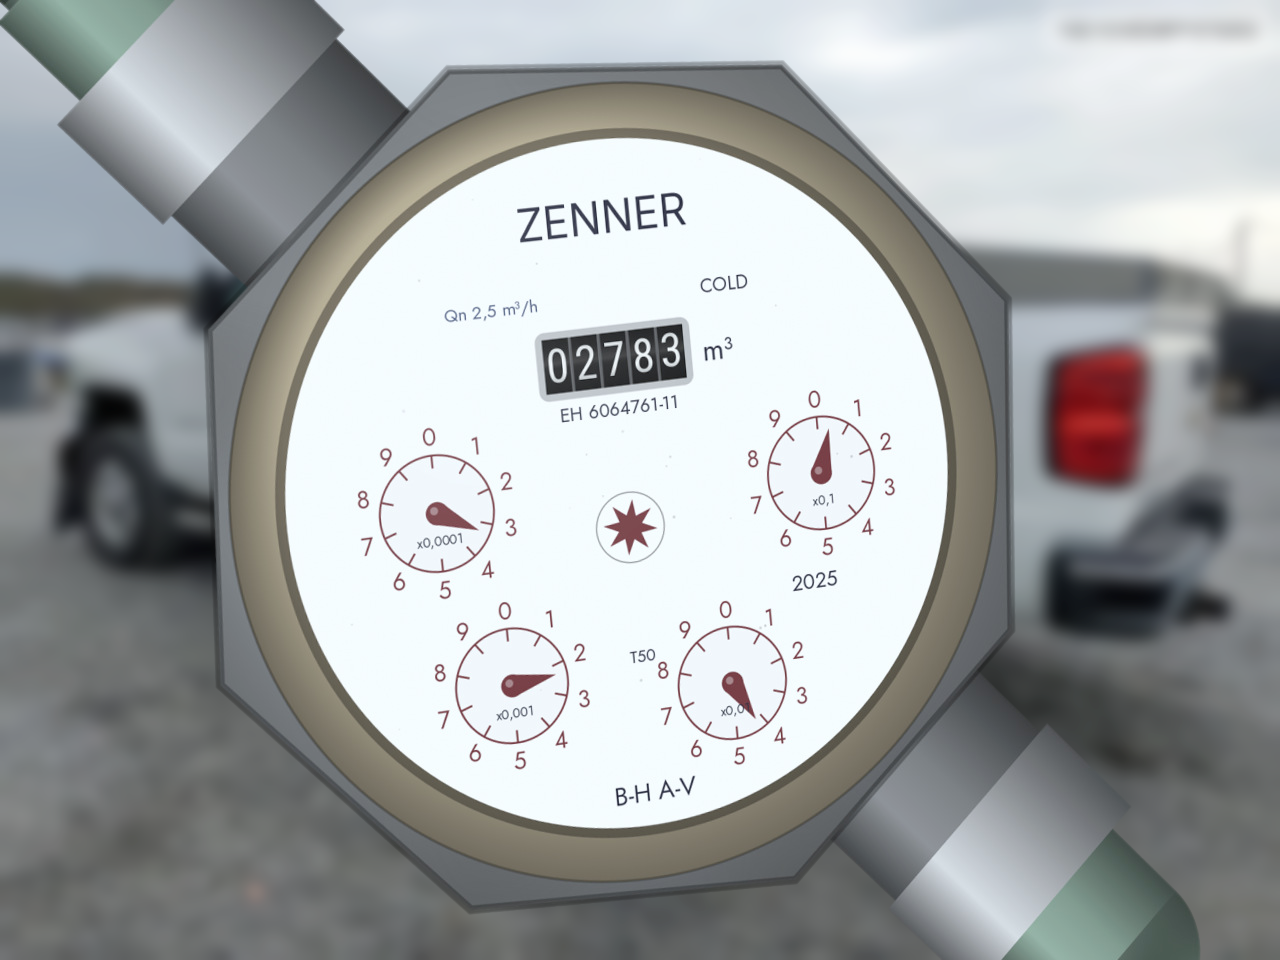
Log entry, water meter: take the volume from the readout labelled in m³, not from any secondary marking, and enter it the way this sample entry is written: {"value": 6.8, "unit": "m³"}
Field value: {"value": 2783.0423, "unit": "m³"}
